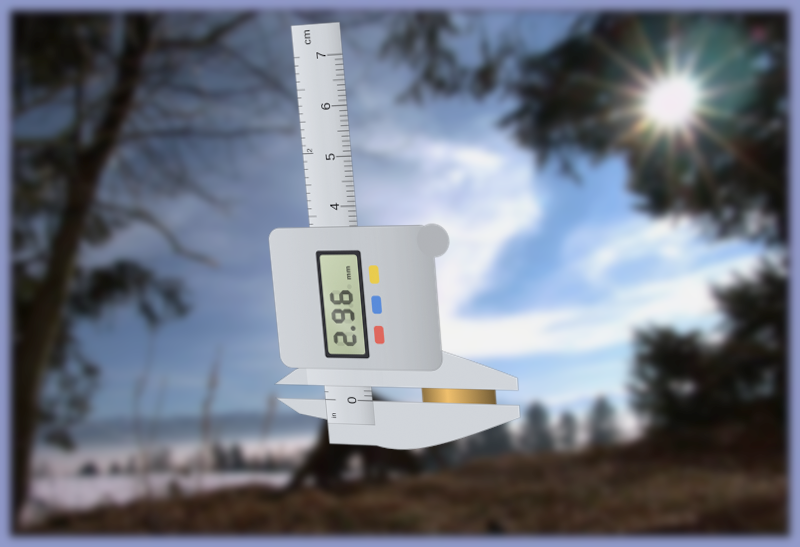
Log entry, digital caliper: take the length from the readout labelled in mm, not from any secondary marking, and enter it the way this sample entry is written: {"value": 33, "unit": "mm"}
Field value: {"value": 2.96, "unit": "mm"}
